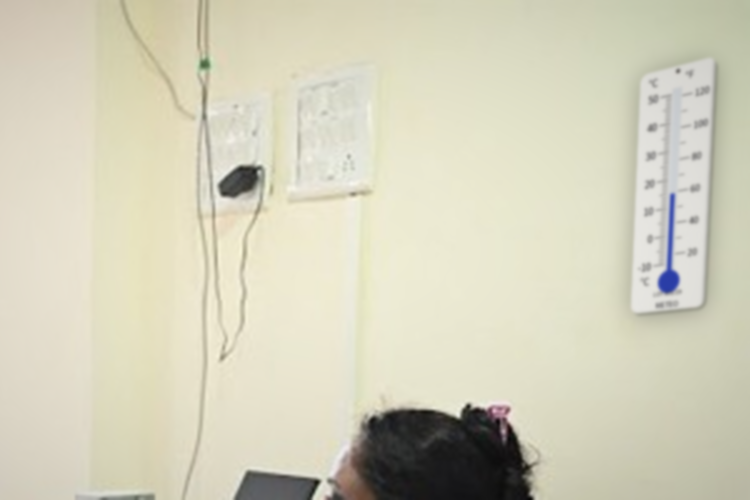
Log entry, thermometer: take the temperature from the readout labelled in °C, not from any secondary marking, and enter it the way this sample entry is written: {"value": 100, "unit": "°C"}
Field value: {"value": 15, "unit": "°C"}
